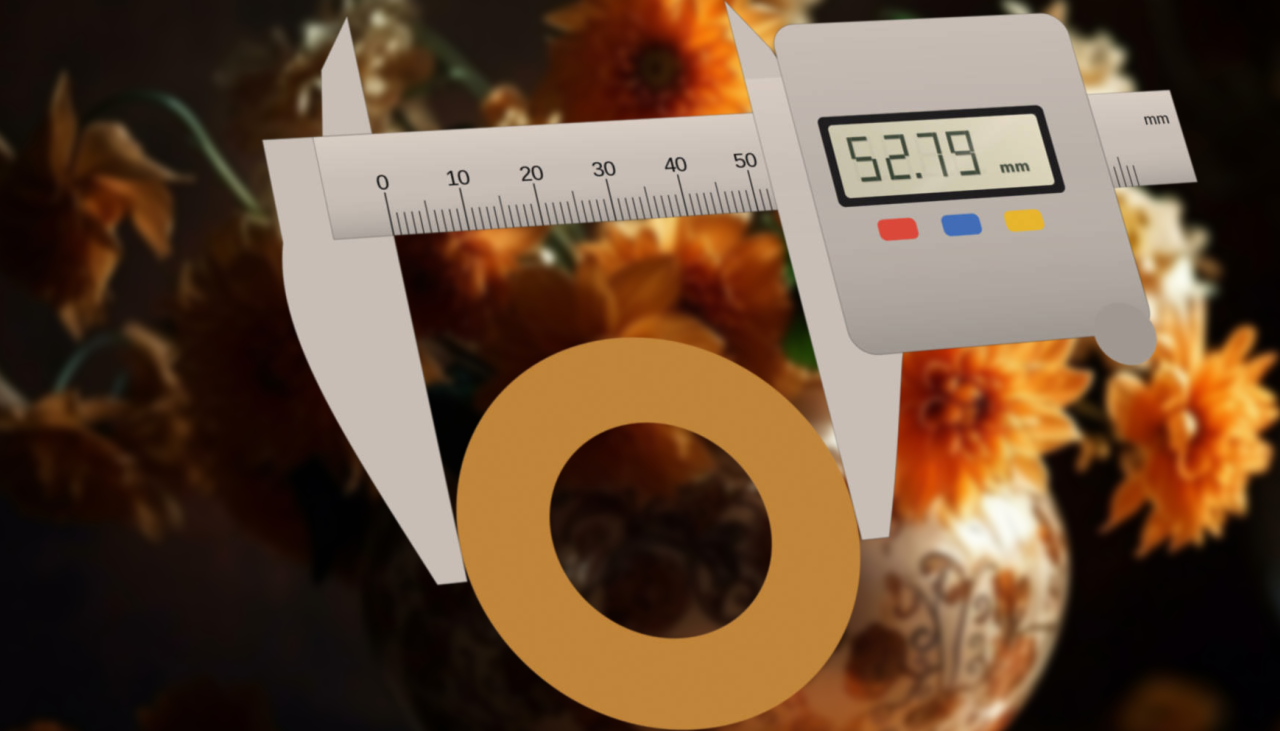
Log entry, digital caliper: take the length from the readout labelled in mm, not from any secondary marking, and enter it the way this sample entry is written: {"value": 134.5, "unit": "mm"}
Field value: {"value": 52.79, "unit": "mm"}
